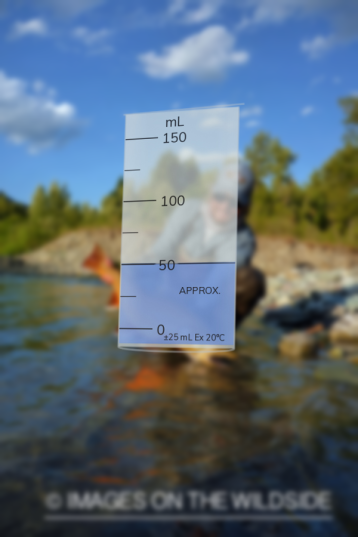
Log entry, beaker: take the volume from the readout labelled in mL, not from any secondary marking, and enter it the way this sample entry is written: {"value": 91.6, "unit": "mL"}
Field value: {"value": 50, "unit": "mL"}
